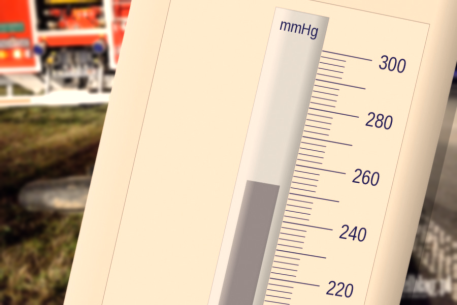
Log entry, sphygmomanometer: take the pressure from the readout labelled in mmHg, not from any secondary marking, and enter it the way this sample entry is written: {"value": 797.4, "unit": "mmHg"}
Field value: {"value": 252, "unit": "mmHg"}
